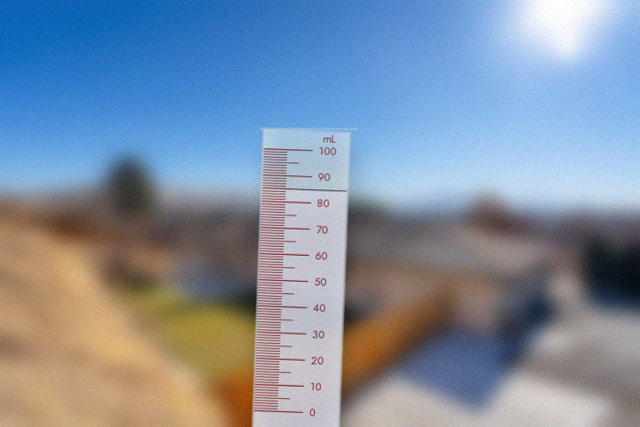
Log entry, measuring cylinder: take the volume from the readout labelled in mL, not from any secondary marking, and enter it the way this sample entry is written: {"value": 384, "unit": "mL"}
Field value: {"value": 85, "unit": "mL"}
